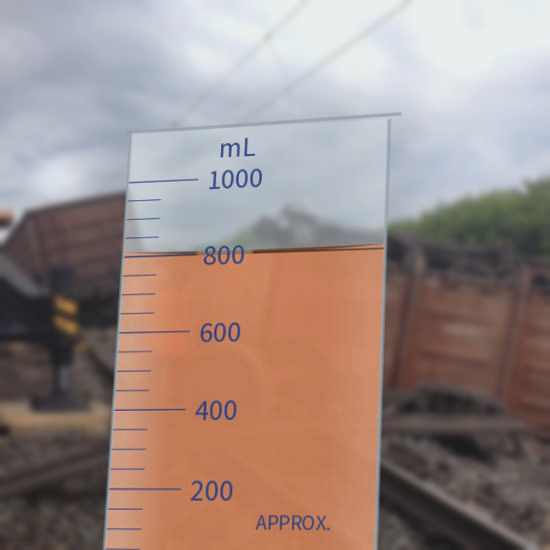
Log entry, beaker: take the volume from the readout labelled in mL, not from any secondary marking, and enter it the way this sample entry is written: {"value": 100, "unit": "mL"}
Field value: {"value": 800, "unit": "mL"}
